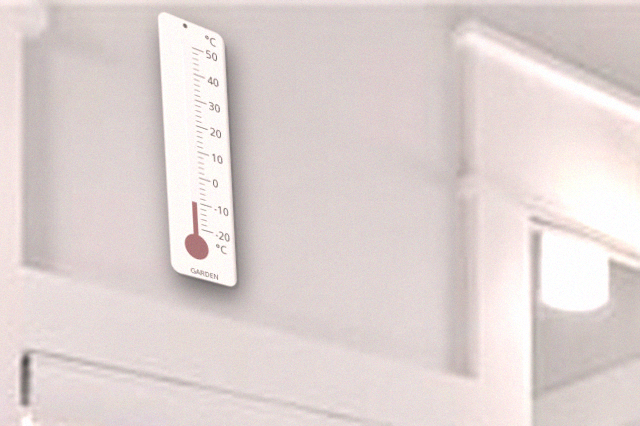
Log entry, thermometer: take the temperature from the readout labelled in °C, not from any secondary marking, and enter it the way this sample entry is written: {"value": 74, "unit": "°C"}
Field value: {"value": -10, "unit": "°C"}
